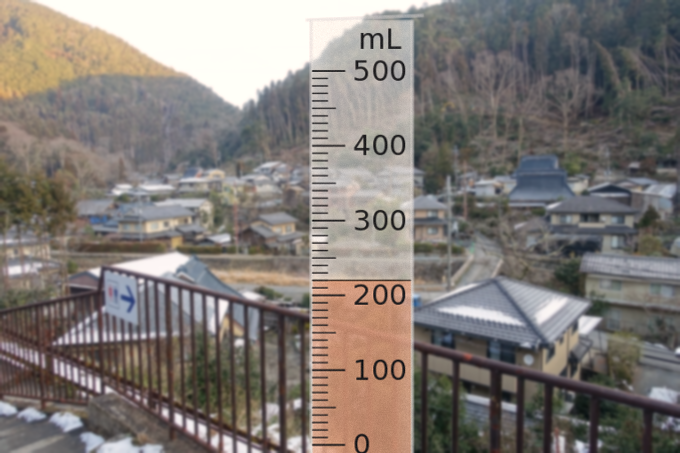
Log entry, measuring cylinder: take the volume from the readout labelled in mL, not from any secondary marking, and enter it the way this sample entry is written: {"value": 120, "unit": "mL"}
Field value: {"value": 220, "unit": "mL"}
